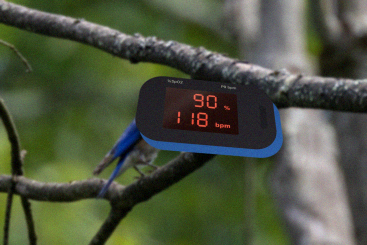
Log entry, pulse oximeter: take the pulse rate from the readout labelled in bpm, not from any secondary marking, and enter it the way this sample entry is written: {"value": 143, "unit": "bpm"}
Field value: {"value": 118, "unit": "bpm"}
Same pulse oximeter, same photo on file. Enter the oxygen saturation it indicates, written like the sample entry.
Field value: {"value": 90, "unit": "%"}
